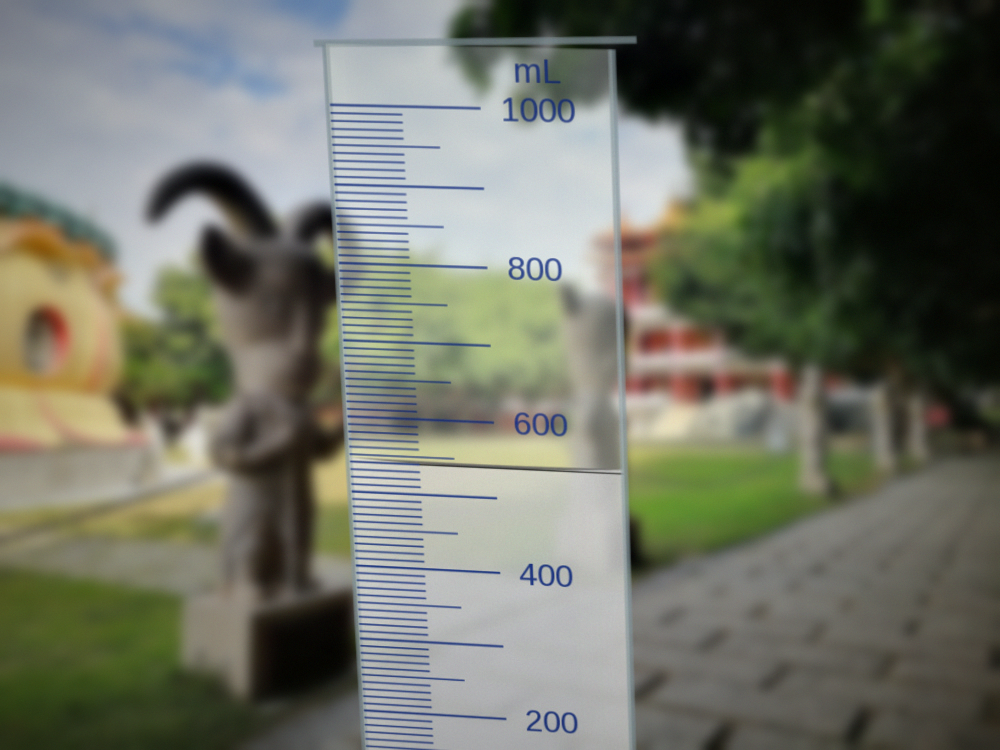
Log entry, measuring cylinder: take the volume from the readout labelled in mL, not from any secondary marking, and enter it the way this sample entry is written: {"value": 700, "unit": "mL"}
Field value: {"value": 540, "unit": "mL"}
